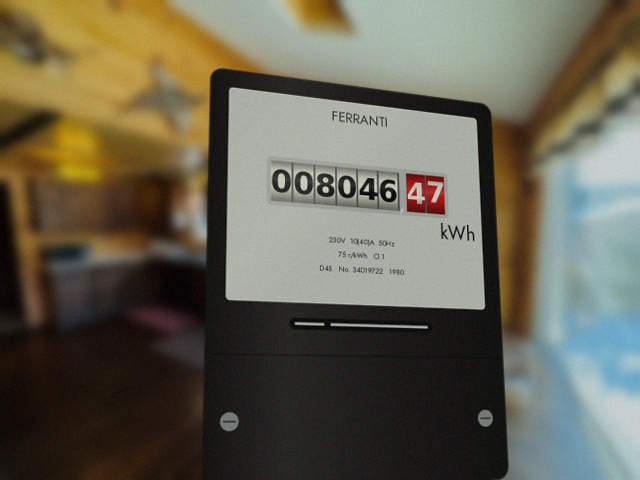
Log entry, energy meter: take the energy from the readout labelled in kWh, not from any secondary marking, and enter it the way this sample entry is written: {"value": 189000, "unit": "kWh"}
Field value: {"value": 8046.47, "unit": "kWh"}
